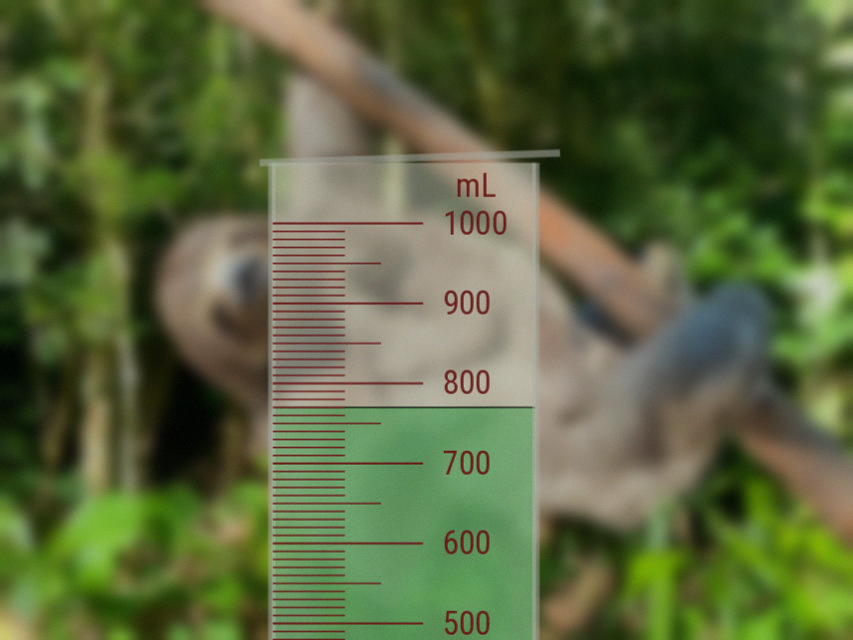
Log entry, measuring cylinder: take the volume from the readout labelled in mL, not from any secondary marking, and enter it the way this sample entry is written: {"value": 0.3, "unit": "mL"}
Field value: {"value": 770, "unit": "mL"}
